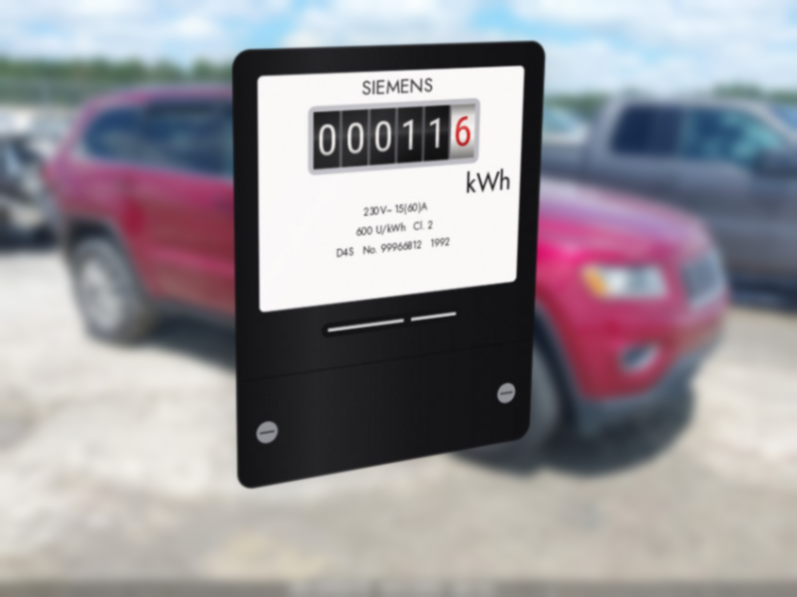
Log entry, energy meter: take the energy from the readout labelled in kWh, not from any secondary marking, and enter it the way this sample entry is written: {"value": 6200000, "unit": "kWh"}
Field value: {"value": 11.6, "unit": "kWh"}
